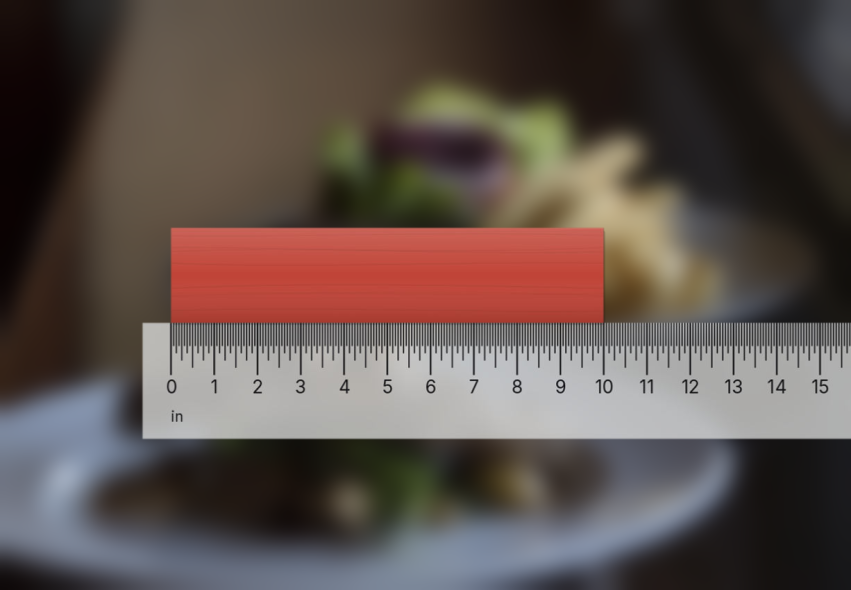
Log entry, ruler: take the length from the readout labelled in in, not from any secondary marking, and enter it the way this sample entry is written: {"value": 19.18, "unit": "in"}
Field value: {"value": 10, "unit": "in"}
